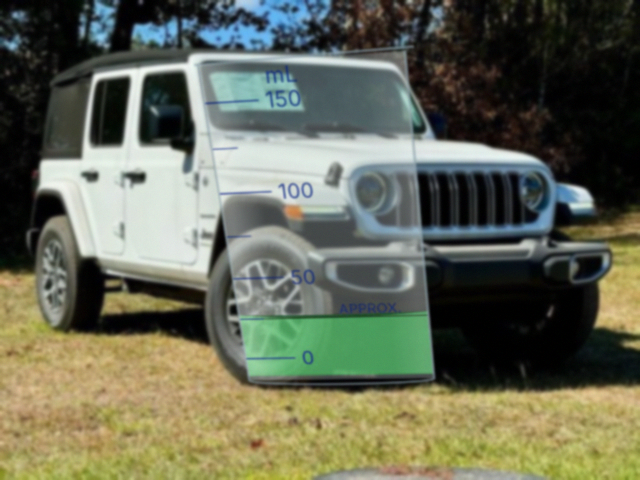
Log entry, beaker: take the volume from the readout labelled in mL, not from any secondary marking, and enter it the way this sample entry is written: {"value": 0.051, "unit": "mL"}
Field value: {"value": 25, "unit": "mL"}
